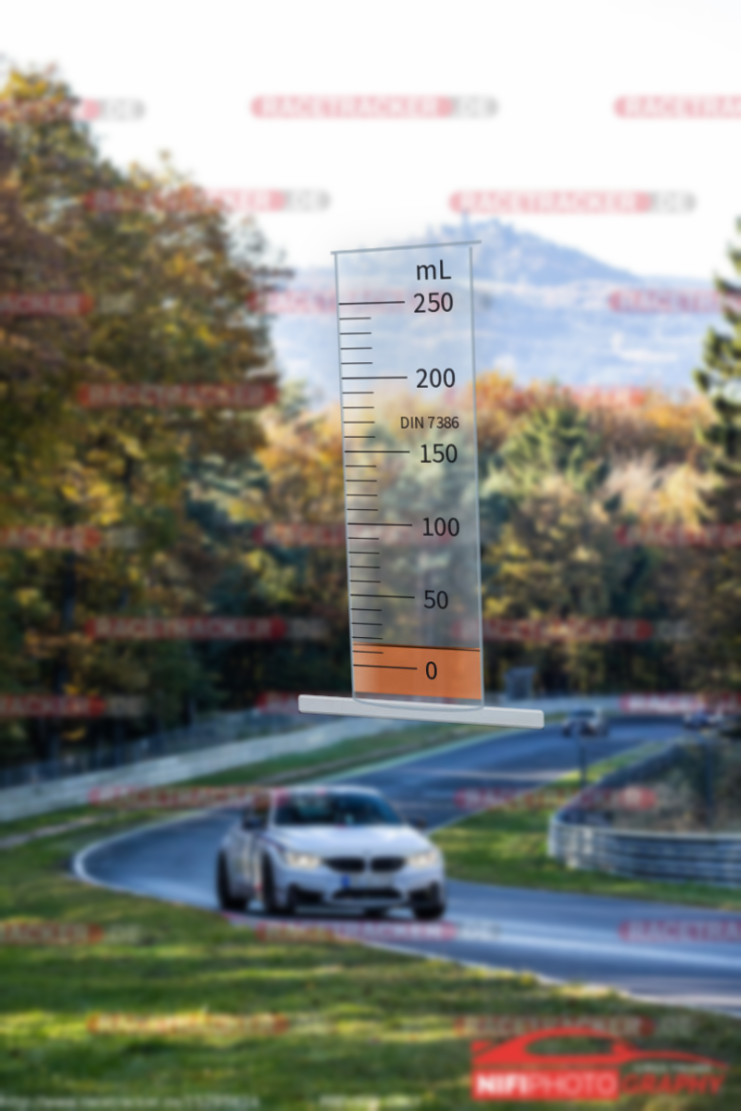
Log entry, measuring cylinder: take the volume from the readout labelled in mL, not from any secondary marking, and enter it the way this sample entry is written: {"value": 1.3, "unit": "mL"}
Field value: {"value": 15, "unit": "mL"}
